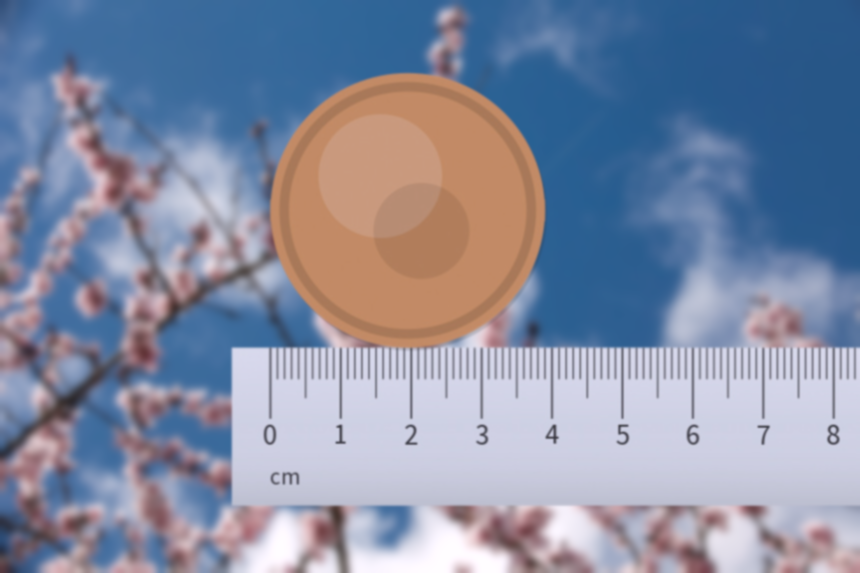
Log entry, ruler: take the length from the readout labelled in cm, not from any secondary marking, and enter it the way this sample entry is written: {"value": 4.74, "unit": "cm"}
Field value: {"value": 3.9, "unit": "cm"}
